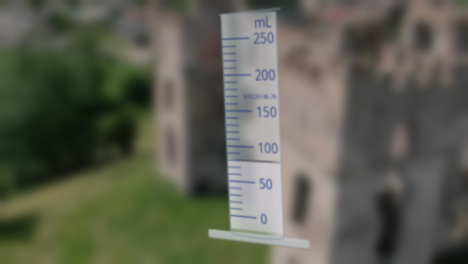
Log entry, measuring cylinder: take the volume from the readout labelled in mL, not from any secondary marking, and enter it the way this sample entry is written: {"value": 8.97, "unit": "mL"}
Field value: {"value": 80, "unit": "mL"}
